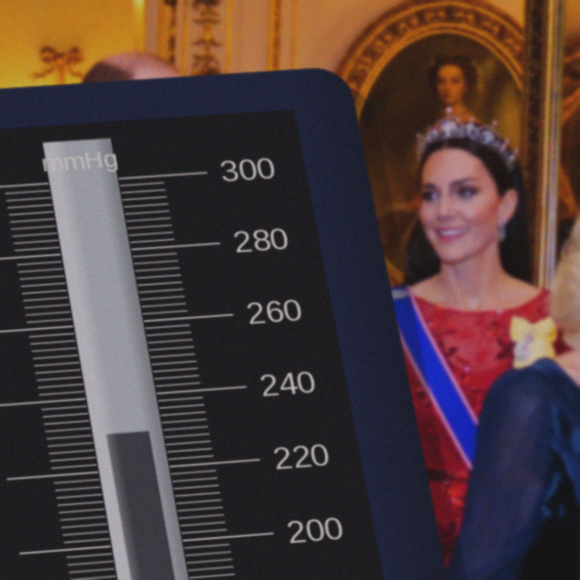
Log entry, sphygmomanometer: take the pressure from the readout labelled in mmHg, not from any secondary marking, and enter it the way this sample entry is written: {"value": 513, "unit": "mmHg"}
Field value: {"value": 230, "unit": "mmHg"}
